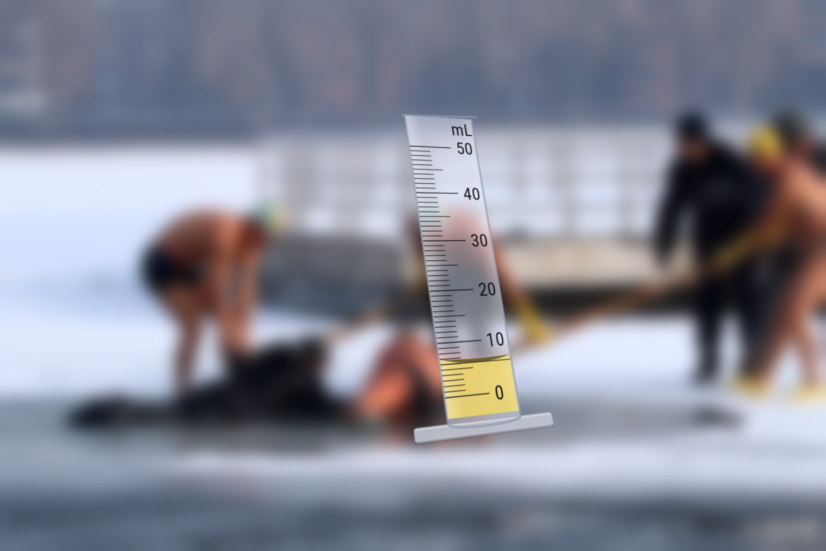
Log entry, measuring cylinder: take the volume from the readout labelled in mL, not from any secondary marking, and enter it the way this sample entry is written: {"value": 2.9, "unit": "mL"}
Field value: {"value": 6, "unit": "mL"}
